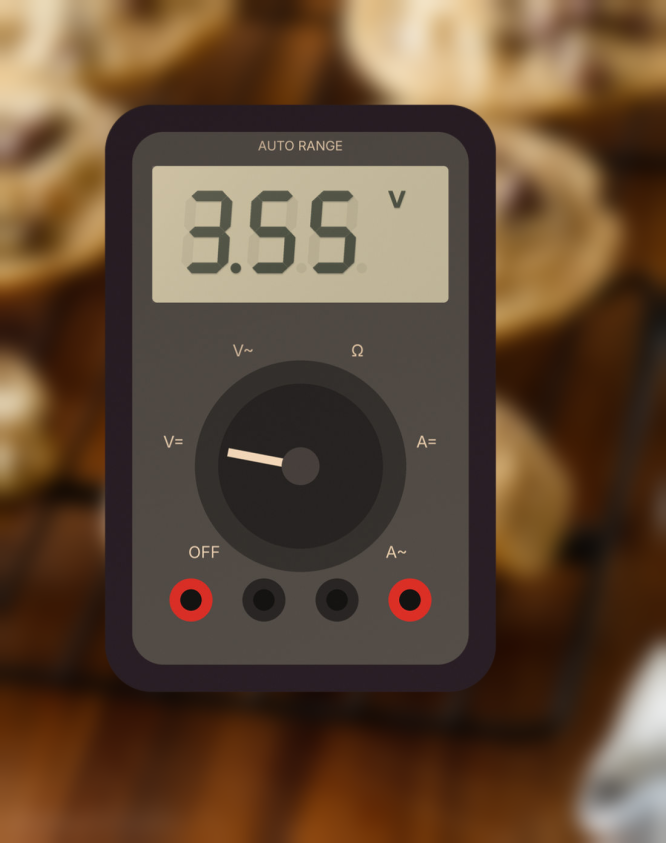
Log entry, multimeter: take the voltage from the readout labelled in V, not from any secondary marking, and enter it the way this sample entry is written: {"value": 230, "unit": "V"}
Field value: {"value": 3.55, "unit": "V"}
